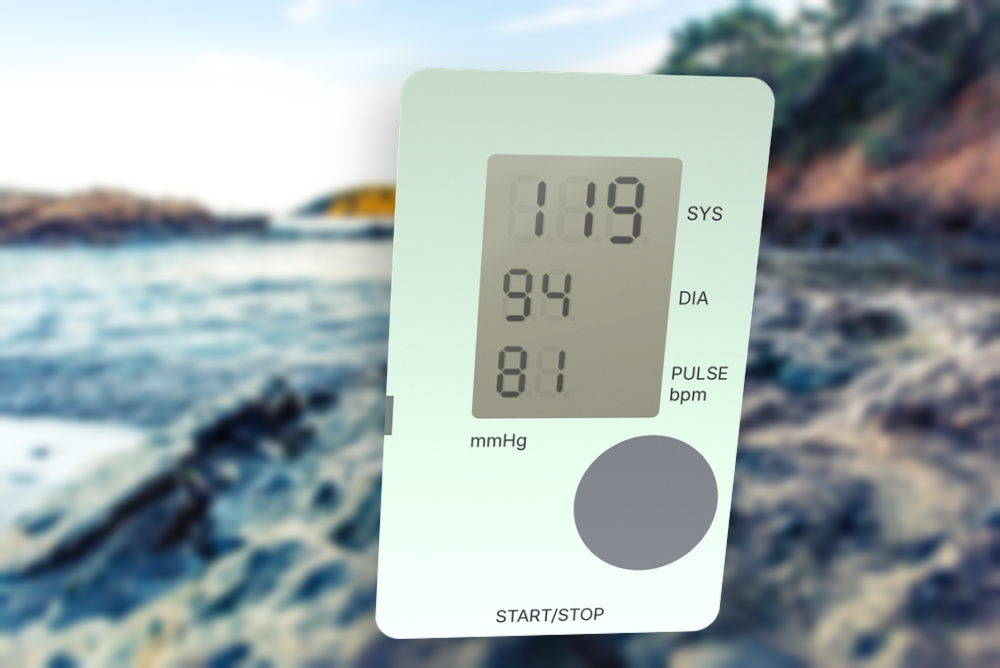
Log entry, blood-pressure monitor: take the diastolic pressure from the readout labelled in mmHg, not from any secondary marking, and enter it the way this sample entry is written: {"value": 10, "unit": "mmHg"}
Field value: {"value": 94, "unit": "mmHg"}
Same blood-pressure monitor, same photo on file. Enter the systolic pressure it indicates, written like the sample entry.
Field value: {"value": 119, "unit": "mmHg"}
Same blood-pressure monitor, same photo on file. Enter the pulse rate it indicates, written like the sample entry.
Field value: {"value": 81, "unit": "bpm"}
